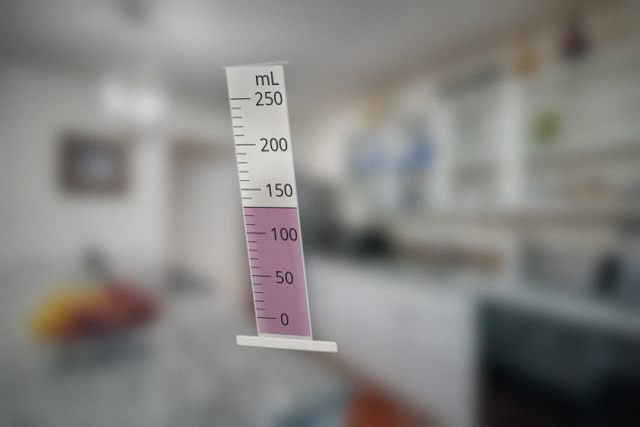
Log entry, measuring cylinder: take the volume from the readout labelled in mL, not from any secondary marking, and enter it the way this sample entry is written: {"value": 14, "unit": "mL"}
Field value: {"value": 130, "unit": "mL"}
